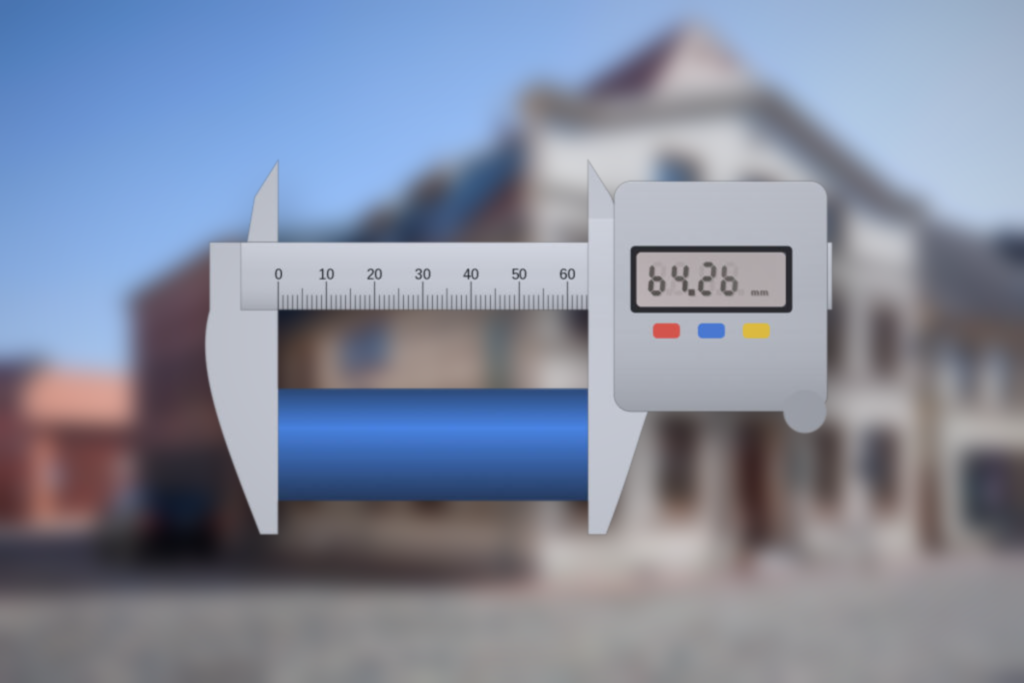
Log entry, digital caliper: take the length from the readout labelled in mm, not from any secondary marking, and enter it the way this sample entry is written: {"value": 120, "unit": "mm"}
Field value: {"value": 64.26, "unit": "mm"}
